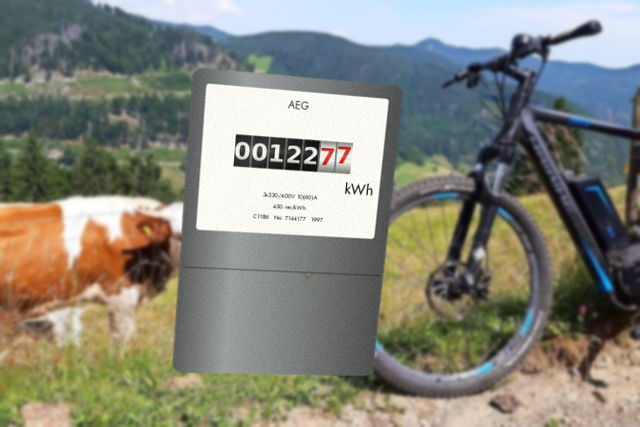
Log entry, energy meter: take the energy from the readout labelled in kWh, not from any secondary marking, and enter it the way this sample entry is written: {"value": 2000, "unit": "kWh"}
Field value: {"value": 122.77, "unit": "kWh"}
